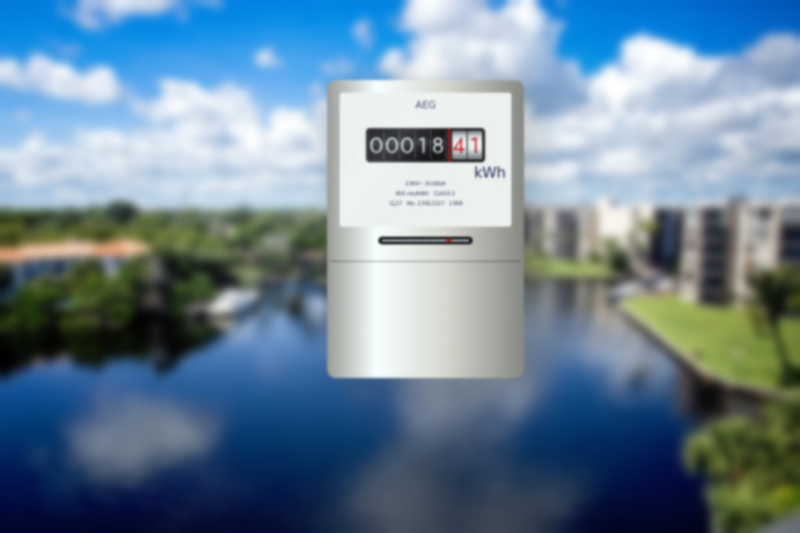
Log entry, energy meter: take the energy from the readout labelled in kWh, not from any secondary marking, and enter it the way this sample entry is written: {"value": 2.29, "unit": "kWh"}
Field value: {"value": 18.41, "unit": "kWh"}
